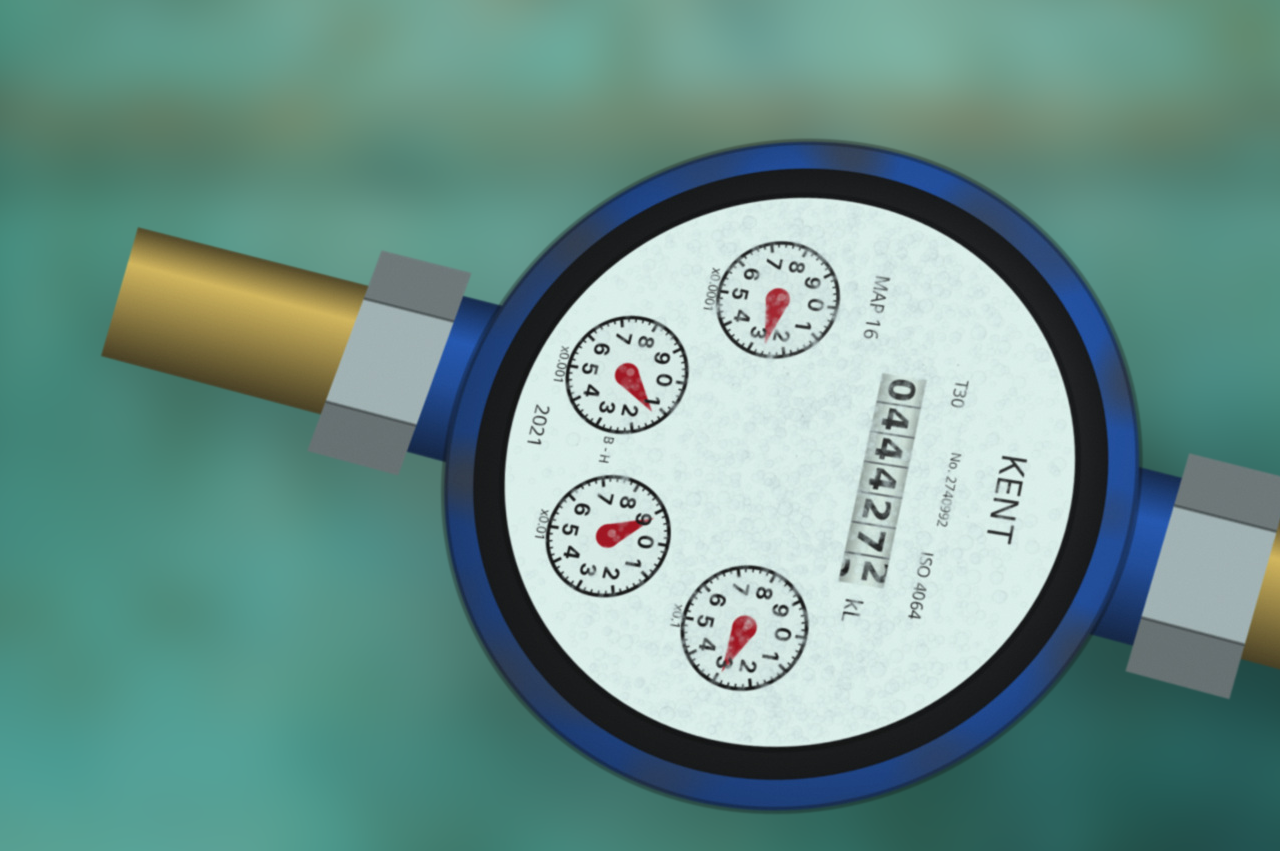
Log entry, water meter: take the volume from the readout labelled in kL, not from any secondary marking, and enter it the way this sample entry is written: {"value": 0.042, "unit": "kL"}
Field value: {"value": 444272.2912, "unit": "kL"}
